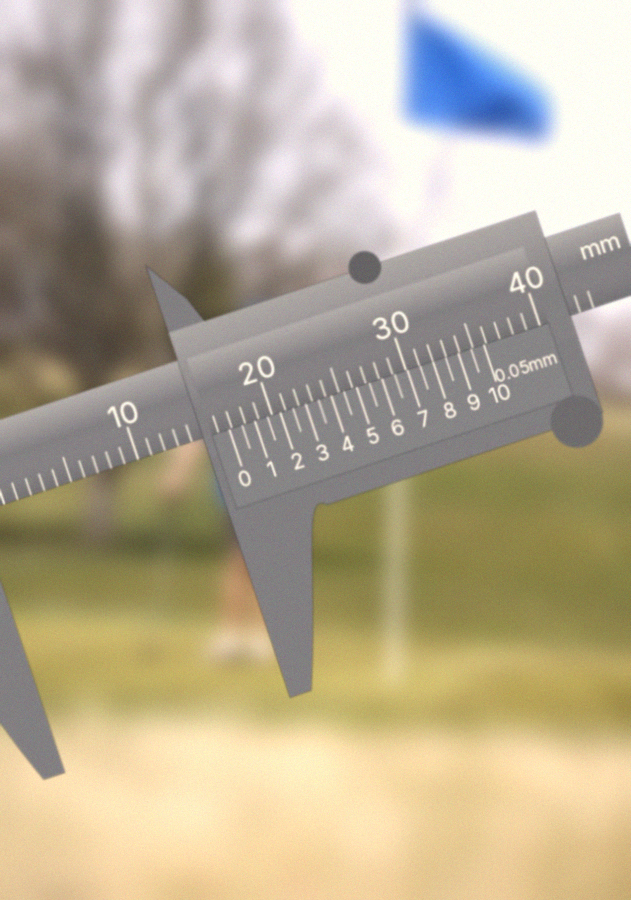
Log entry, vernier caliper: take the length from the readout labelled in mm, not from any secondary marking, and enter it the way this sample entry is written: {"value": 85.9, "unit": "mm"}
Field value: {"value": 16.8, "unit": "mm"}
